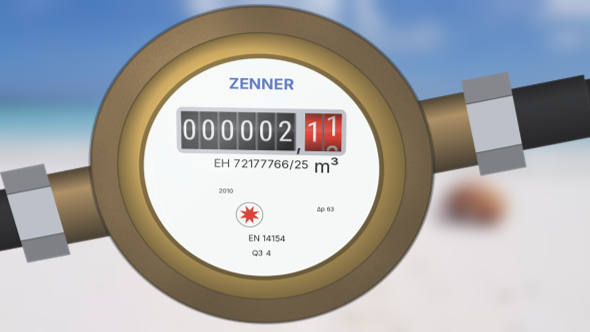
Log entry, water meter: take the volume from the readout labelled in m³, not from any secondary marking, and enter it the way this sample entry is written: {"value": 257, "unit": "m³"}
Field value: {"value": 2.11, "unit": "m³"}
